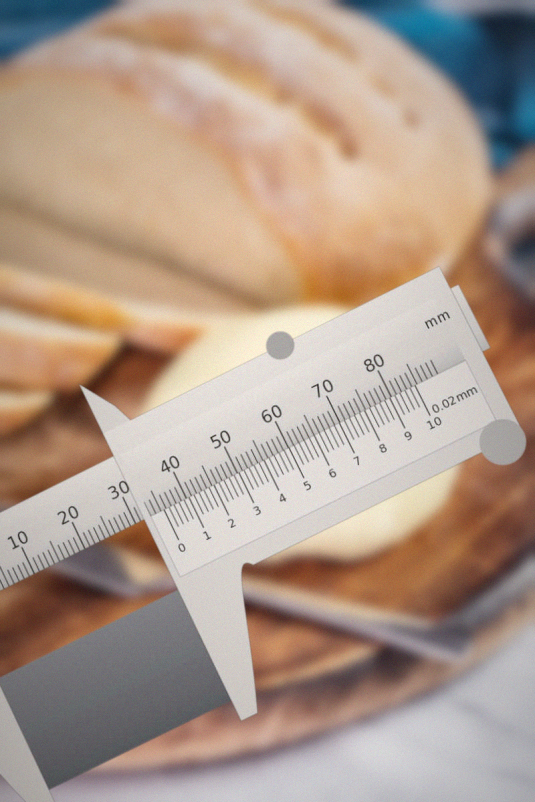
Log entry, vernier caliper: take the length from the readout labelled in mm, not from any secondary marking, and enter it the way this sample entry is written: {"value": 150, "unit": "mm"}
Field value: {"value": 35.6, "unit": "mm"}
